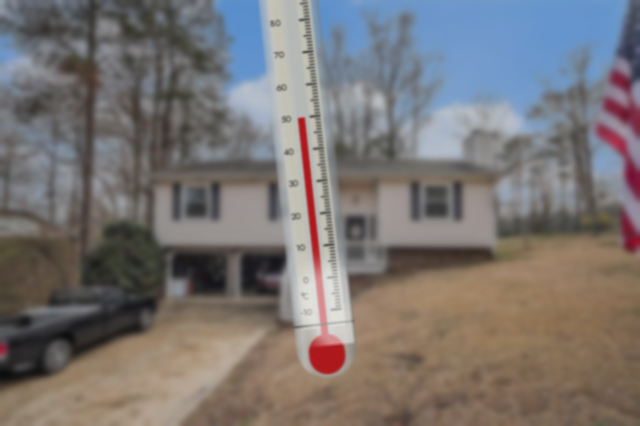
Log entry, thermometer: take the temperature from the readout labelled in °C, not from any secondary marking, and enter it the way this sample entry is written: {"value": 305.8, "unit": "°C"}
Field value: {"value": 50, "unit": "°C"}
